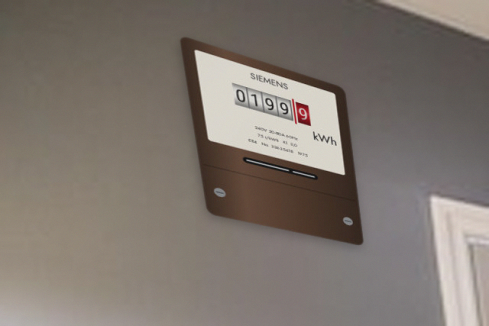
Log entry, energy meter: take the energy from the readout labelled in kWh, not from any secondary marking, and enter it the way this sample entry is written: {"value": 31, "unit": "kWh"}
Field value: {"value": 199.9, "unit": "kWh"}
